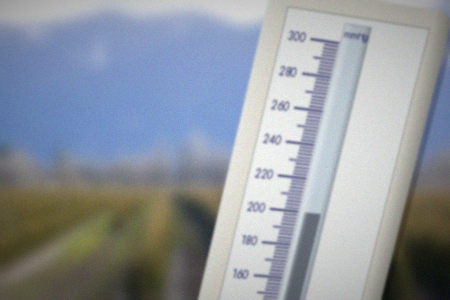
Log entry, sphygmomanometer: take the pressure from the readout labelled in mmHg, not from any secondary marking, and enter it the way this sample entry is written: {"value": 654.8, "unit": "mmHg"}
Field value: {"value": 200, "unit": "mmHg"}
